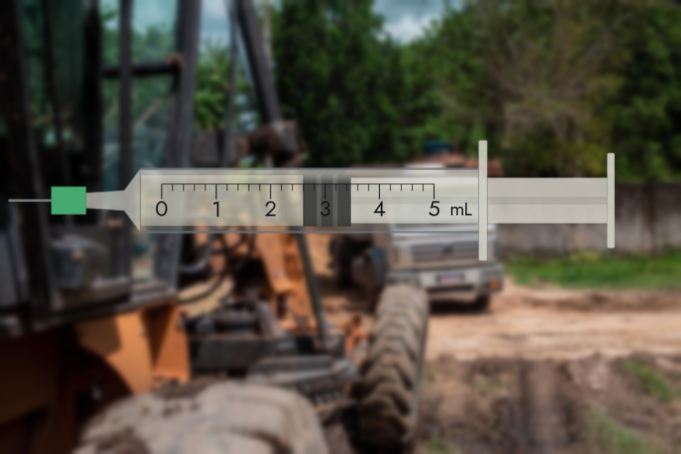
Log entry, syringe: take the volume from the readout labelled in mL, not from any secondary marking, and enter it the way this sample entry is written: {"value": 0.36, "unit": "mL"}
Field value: {"value": 2.6, "unit": "mL"}
